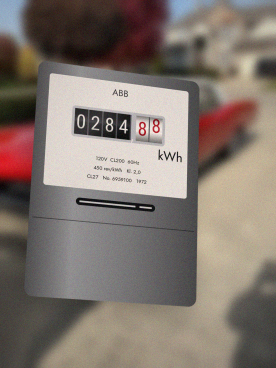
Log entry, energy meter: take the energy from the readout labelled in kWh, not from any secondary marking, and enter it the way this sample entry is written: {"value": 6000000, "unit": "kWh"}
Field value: {"value": 284.88, "unit": "kWh"}
